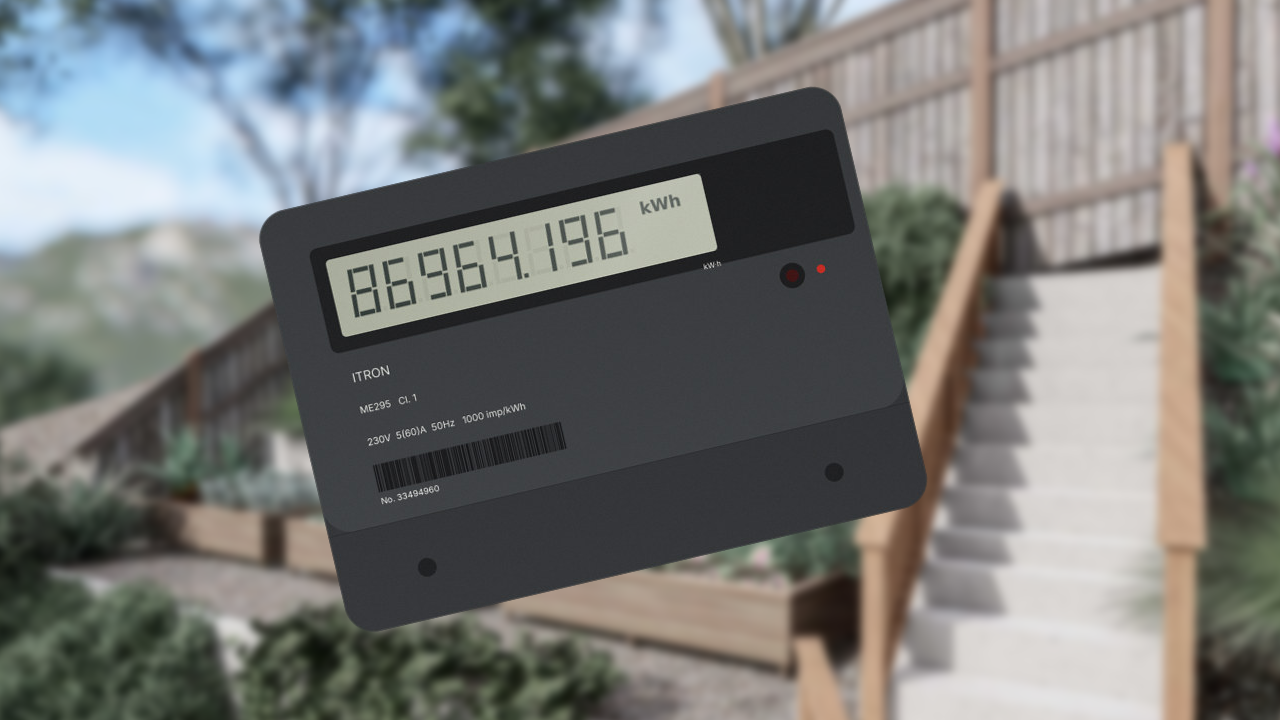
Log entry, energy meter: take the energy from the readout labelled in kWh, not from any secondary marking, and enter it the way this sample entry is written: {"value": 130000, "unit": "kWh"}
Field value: {"value": 86964.196, "unit": "kWh"}
